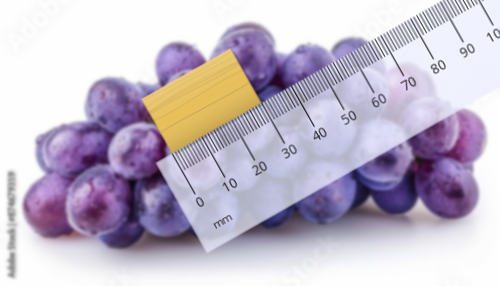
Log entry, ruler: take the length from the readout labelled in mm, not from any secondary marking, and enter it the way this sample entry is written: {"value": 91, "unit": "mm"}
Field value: {"value": 30, "unit": "mm"}
